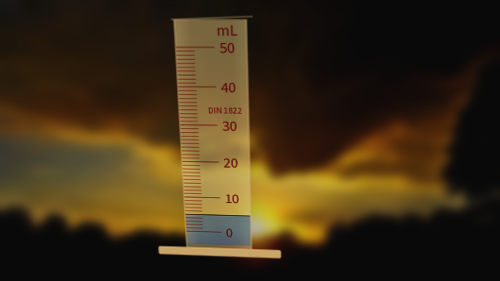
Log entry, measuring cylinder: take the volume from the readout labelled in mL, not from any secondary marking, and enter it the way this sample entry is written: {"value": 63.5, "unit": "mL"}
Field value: {"value": 5, "unit": "mL"}
